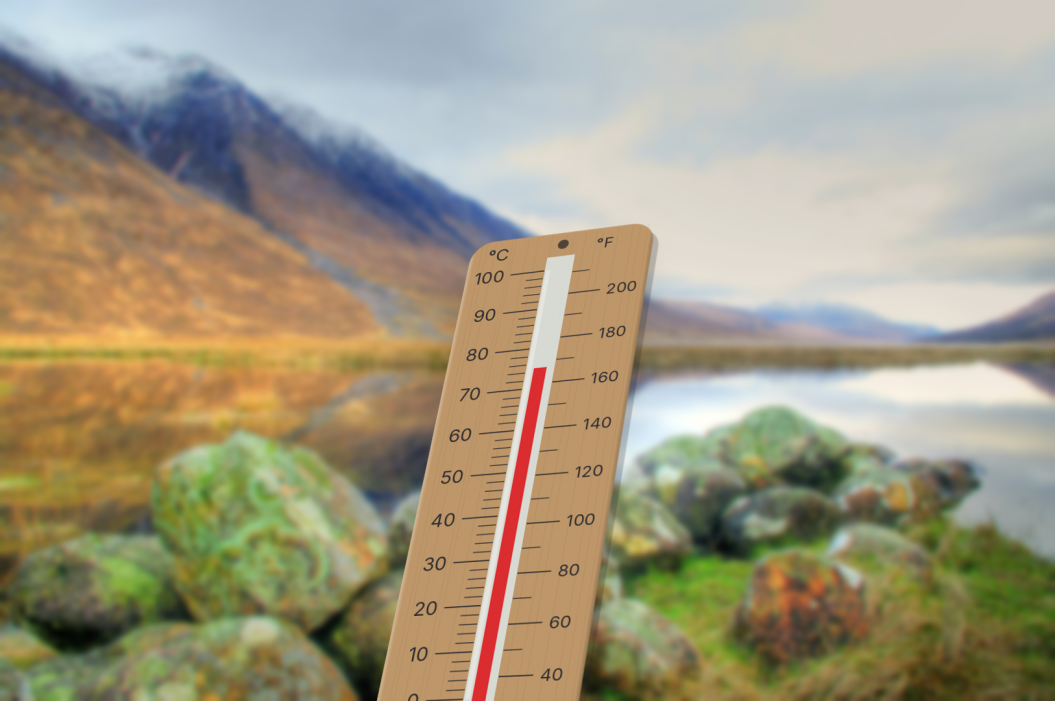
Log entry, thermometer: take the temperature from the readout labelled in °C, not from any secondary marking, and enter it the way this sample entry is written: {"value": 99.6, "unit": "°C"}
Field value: {"value": 75, "unit": "°C"}
